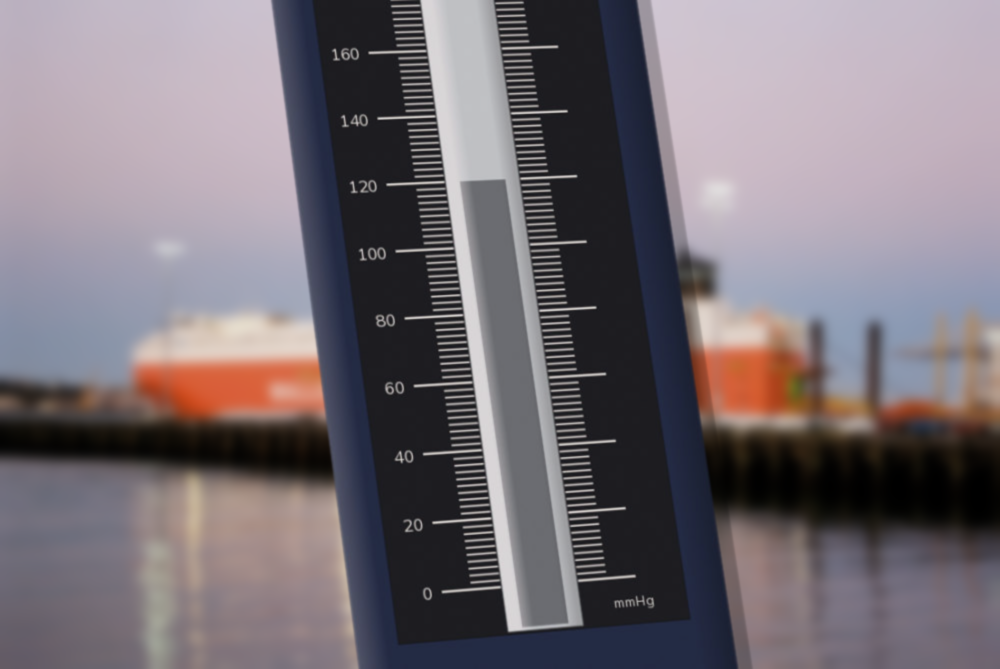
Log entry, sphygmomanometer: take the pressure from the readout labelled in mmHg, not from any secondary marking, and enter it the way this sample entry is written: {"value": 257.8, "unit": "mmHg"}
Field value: {"value": 120, "unit": "mmHg"}
